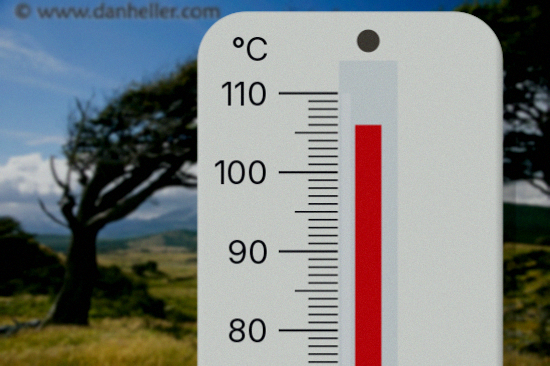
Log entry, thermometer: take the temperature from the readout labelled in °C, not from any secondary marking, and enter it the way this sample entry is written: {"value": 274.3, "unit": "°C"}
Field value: {"value": 106, "unit": "°C"}
